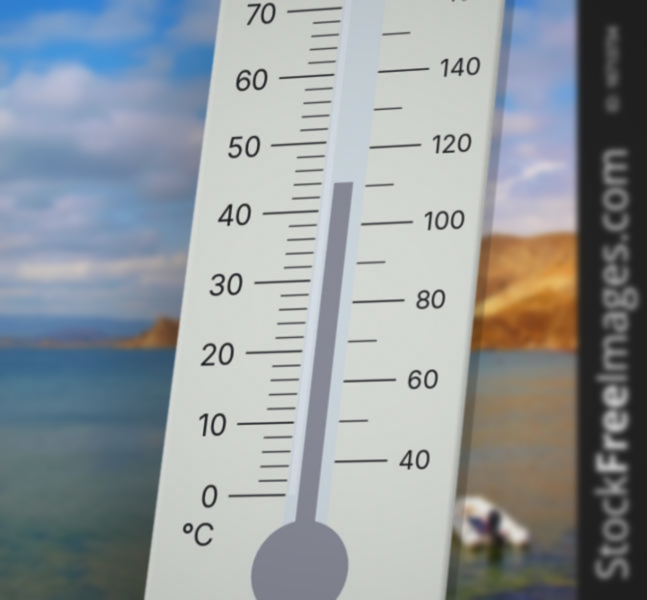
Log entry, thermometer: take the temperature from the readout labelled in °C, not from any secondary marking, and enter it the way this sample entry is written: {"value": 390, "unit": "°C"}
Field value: {"value": 44, "unit": "°C"}
